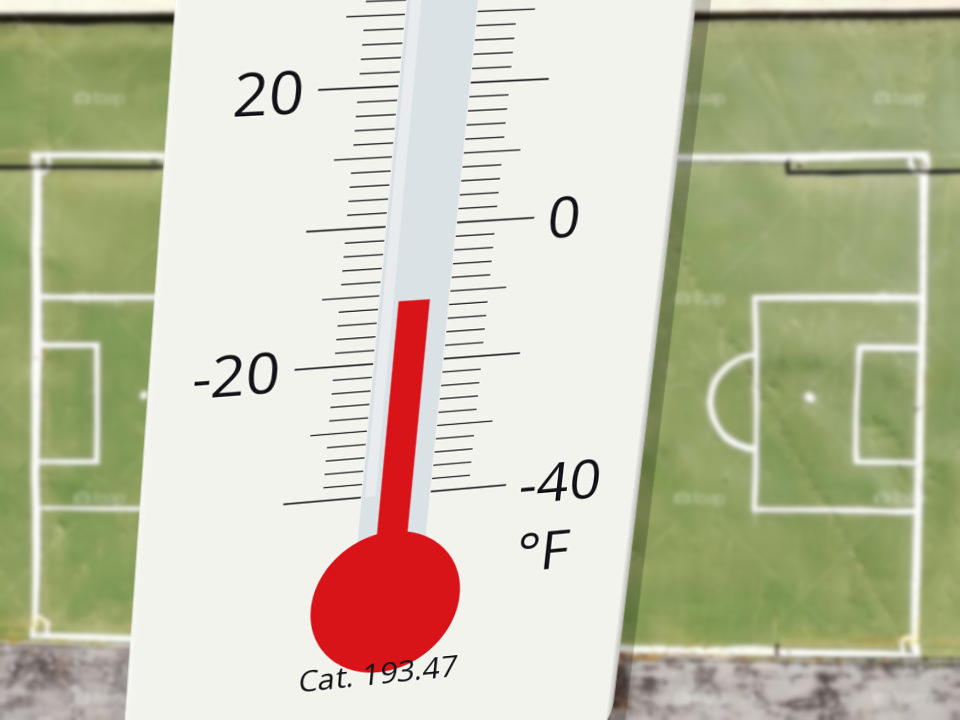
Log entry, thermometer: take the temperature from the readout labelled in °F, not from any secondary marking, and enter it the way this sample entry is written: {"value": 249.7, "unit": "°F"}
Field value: {"value": -11, "unit": "°F"}
